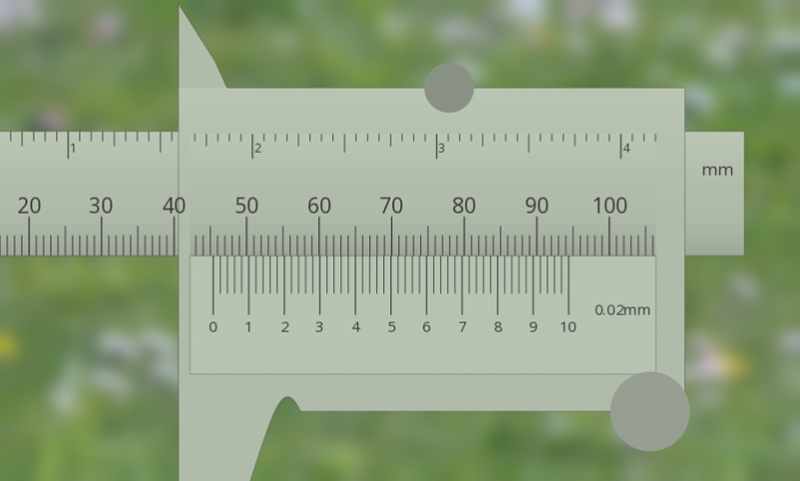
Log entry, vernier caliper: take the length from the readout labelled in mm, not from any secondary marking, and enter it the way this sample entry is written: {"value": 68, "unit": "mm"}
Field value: {"value": 45.4, "unit": "mm"}
